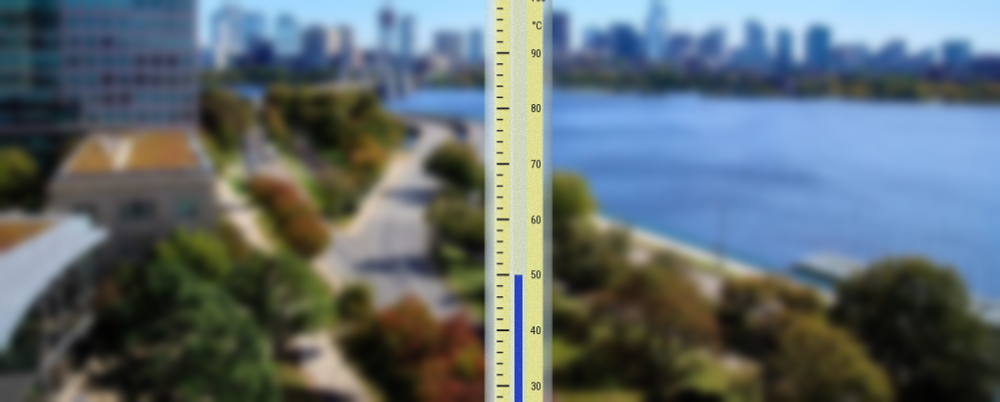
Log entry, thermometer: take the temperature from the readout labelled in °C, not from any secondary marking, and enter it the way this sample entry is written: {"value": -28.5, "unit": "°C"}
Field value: {"value": 50, "unit": "°C"}
